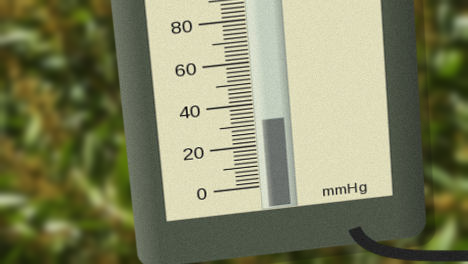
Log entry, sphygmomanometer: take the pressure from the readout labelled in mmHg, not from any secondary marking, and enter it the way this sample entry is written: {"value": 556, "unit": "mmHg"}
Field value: {"value": 32, "unit": "mmHg"}
